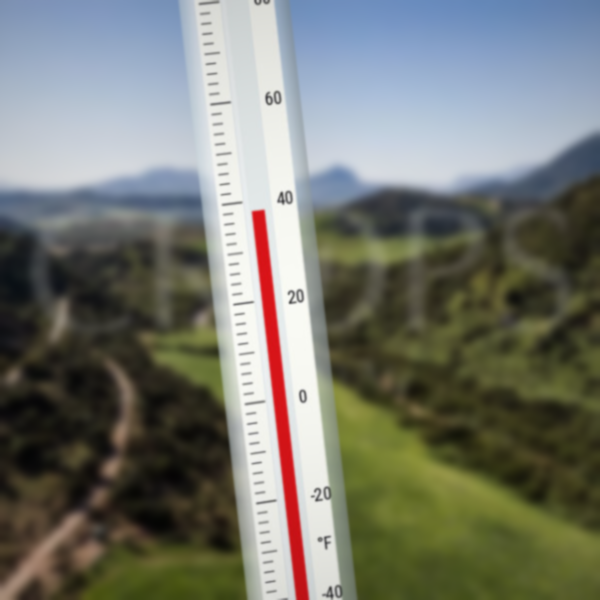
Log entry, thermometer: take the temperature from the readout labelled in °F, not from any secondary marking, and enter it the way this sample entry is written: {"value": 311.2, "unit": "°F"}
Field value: {"value": 38, "unit": "°F"}
